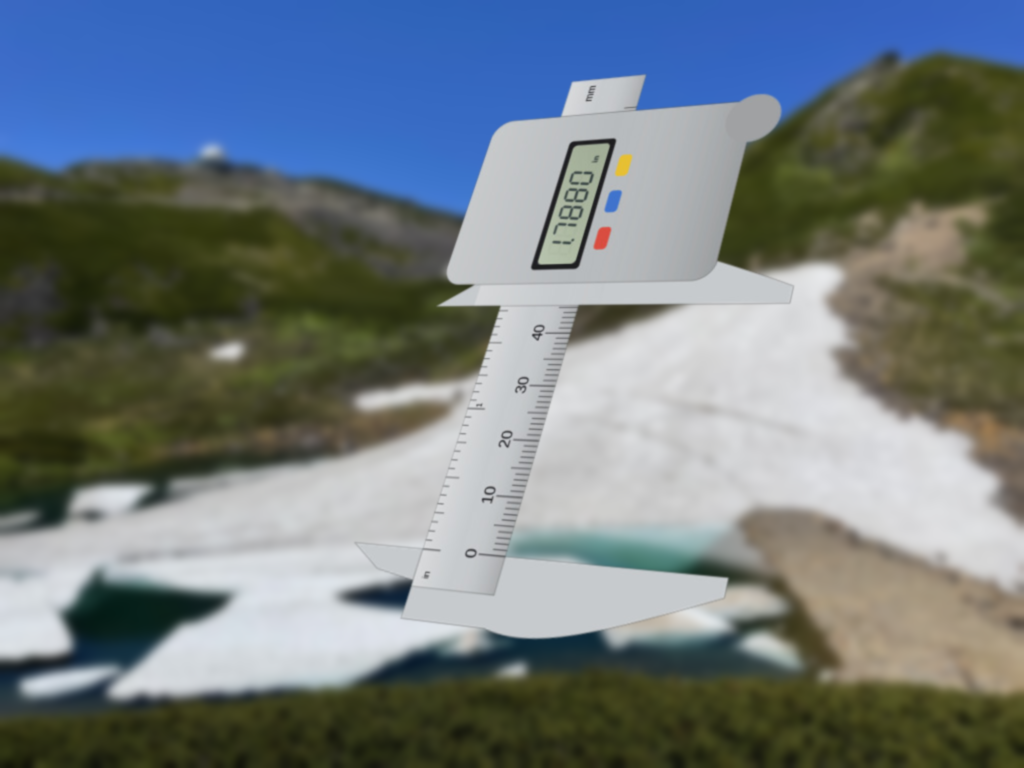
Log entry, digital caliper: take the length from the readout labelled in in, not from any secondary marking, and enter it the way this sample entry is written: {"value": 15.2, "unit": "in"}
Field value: {"value": 1.7880, "unit": "in"}
